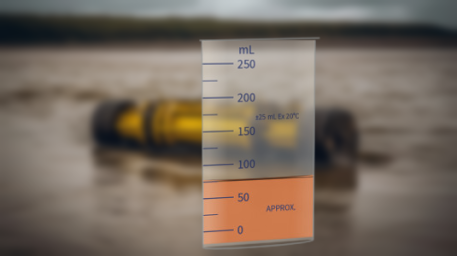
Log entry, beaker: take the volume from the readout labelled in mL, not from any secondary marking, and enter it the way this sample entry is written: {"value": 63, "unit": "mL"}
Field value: {"value": 75, "unit": "mL"}
